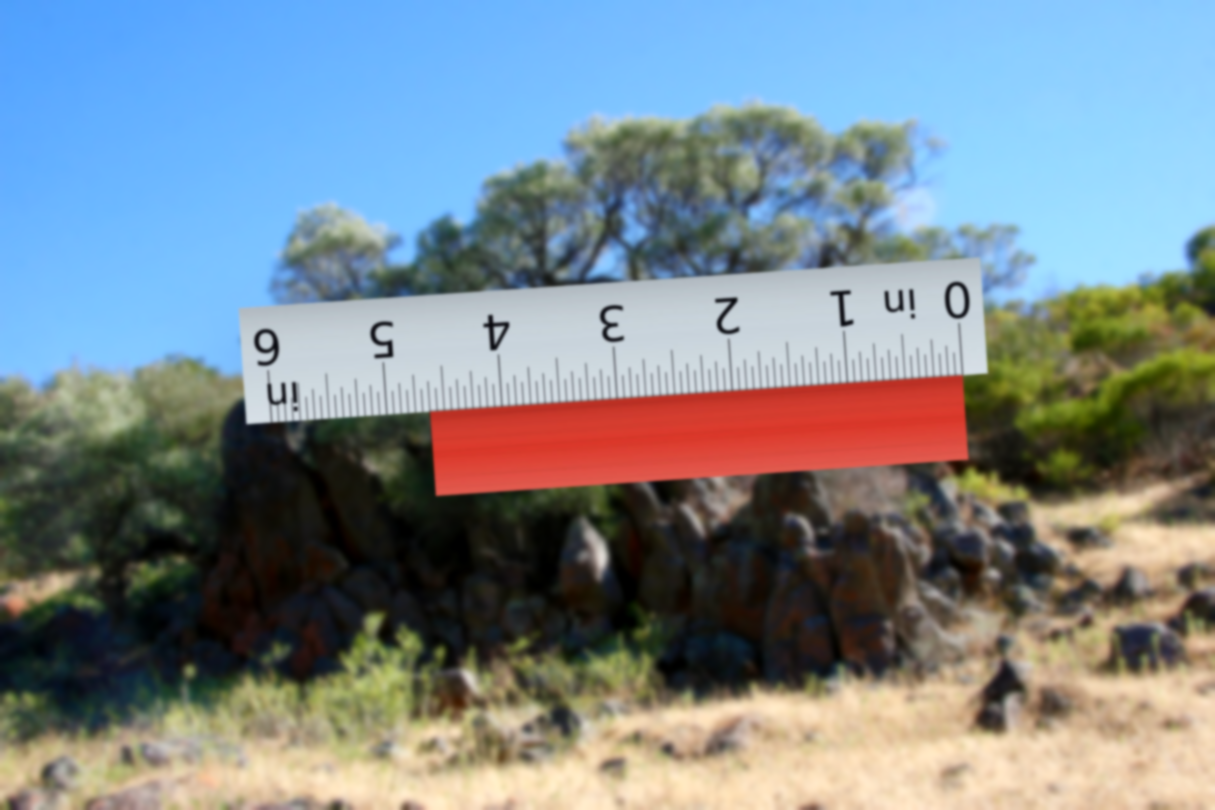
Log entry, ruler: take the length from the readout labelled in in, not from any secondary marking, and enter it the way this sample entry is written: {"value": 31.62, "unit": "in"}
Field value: {"value": 4.625, "unit": "in"}
